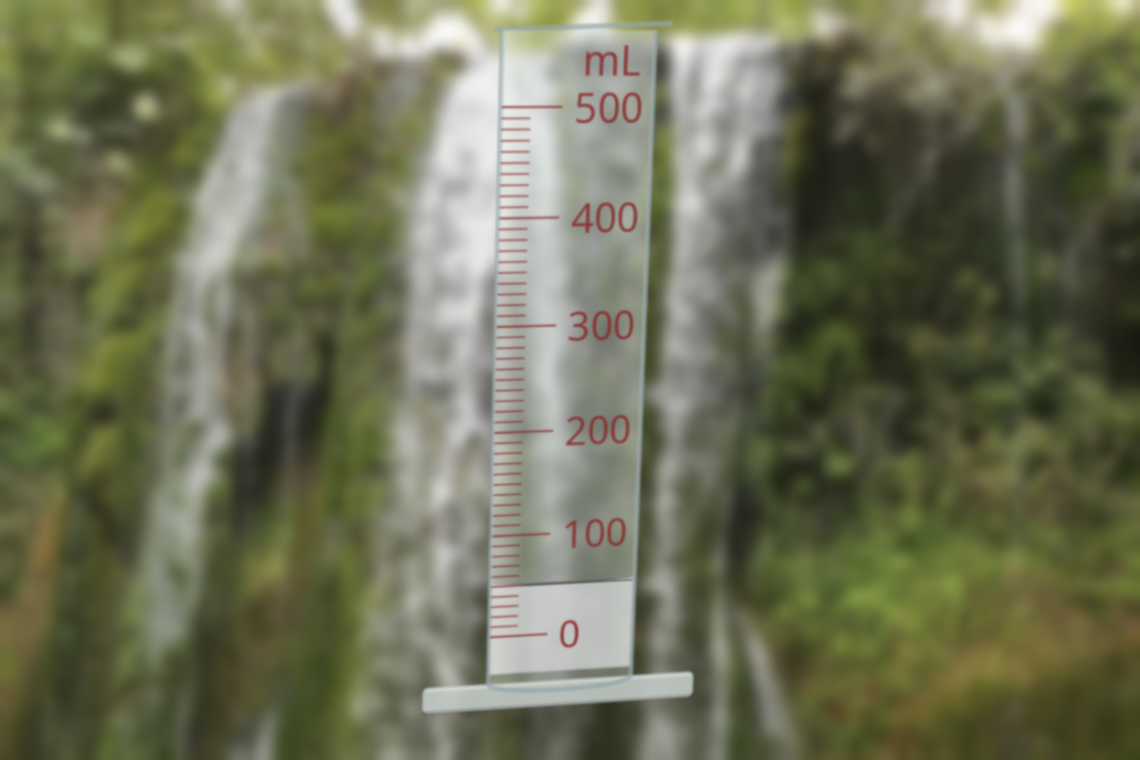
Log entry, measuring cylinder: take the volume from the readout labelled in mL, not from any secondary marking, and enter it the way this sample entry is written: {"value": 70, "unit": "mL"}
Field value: {"value": 50, "unit": "mL"}
